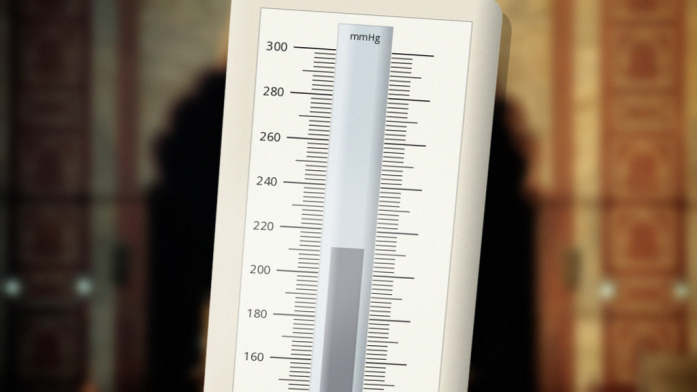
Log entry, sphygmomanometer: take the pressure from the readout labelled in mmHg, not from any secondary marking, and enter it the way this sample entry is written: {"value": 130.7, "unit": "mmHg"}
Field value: {"value": 212, "unit": "mmHg"}
